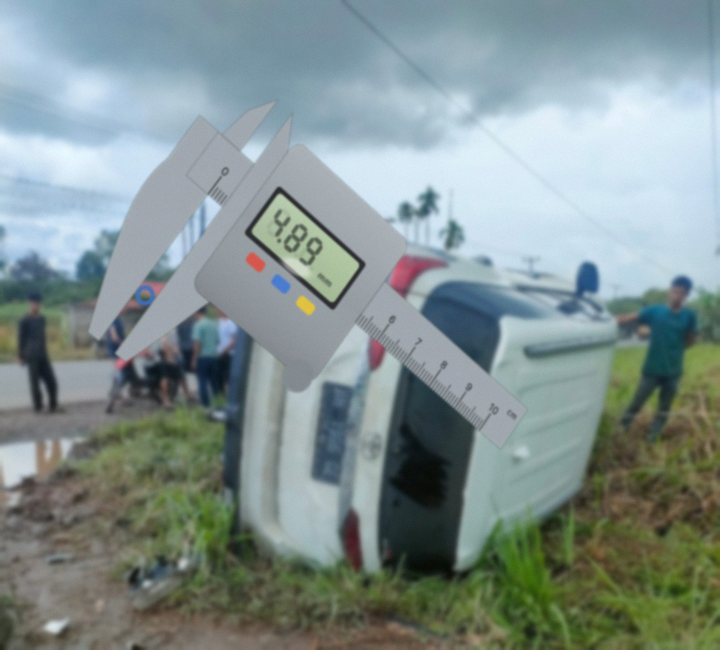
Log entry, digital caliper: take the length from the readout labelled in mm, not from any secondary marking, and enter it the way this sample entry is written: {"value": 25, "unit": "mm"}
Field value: {"value": 4.89, "unit": "mm"}
